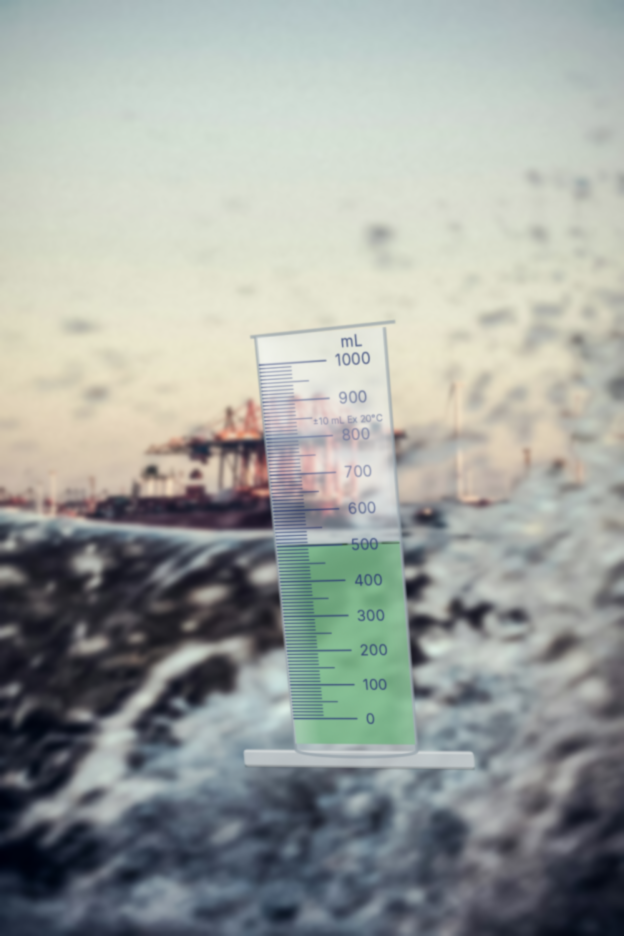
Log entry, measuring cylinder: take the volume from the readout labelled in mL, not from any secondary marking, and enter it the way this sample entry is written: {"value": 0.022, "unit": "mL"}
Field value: {"value": 500, "unit": "mL"}
